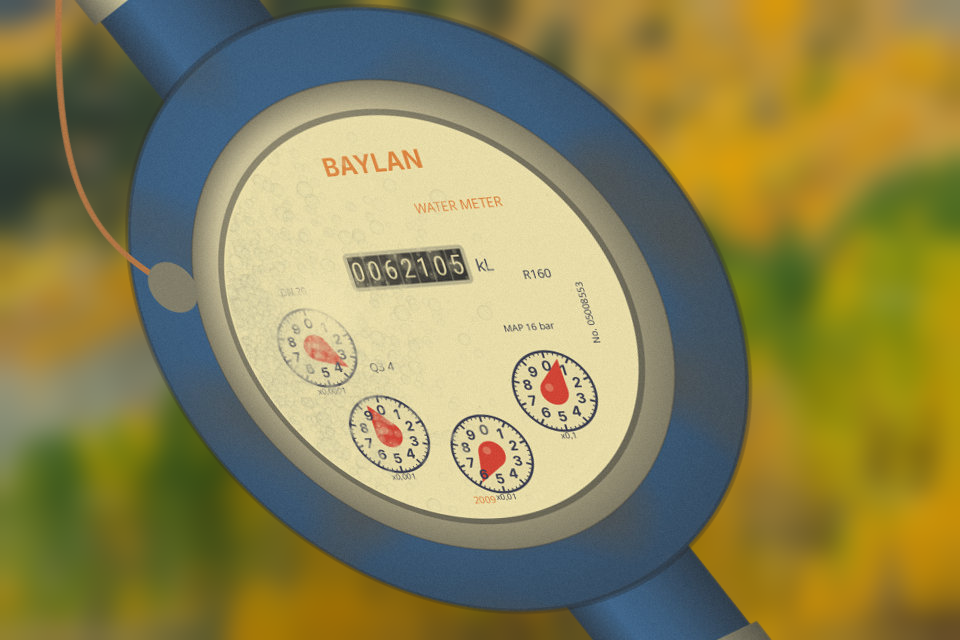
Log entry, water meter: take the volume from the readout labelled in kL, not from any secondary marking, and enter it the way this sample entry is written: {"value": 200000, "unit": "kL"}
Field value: {"value": 62105.0593, "unit": "kL"}
